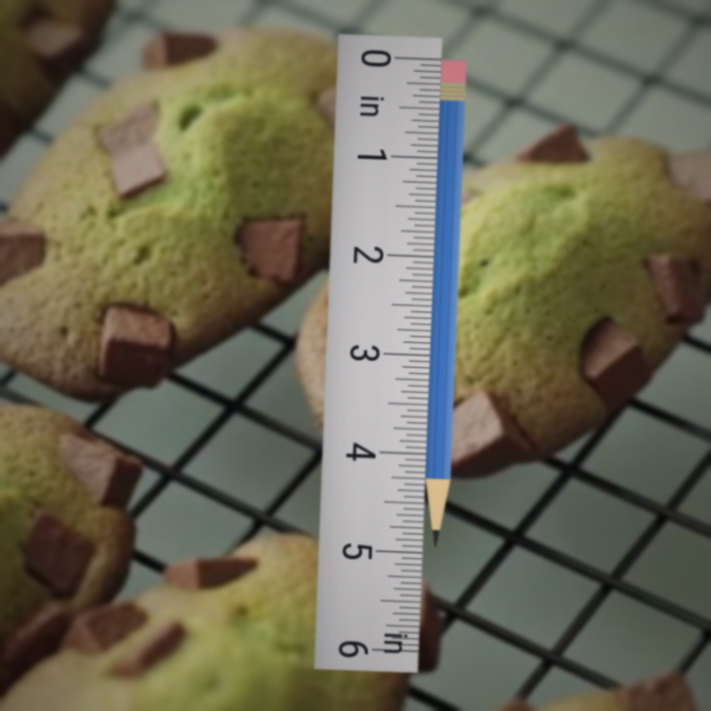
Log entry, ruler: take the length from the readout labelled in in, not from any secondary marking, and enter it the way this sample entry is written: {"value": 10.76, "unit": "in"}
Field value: {"value": 4.9375, "unit": "in"}
